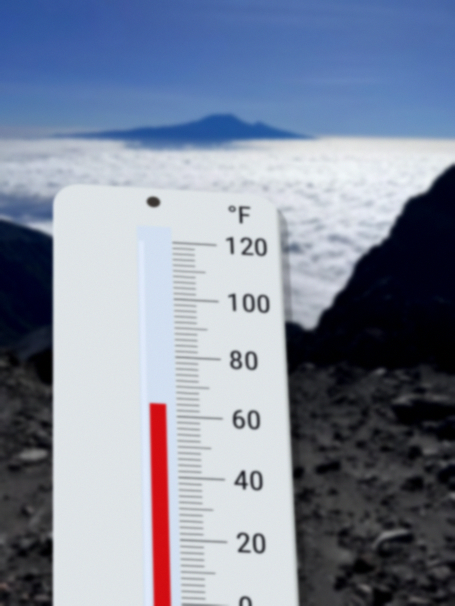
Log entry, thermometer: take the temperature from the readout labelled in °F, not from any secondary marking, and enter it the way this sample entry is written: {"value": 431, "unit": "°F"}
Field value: {"value": 64, "unit": "°F"}
